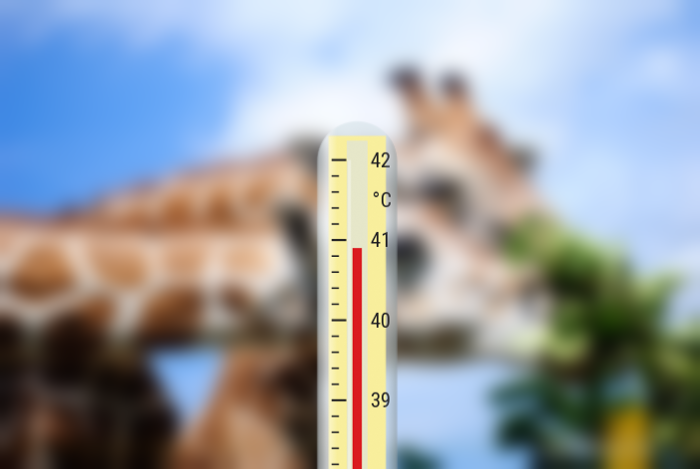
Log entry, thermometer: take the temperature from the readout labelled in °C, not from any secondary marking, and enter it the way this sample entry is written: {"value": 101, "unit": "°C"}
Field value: {"value": 40.9, "unit": "°C"}
